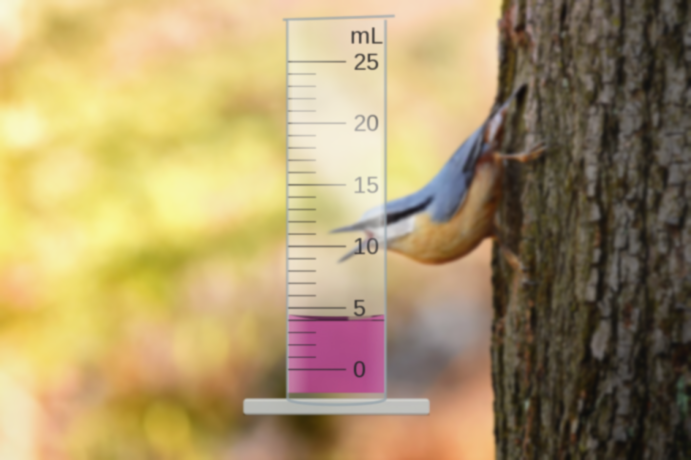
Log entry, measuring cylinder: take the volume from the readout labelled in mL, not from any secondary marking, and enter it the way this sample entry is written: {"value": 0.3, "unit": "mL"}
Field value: {"value": 4, "unit": "mL"}
